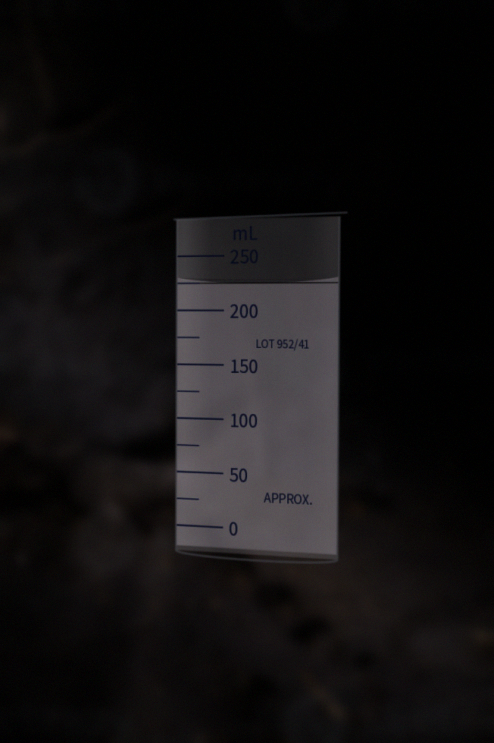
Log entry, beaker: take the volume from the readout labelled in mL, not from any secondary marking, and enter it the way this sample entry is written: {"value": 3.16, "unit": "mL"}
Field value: {"value": 225, "unit": "mL"}
